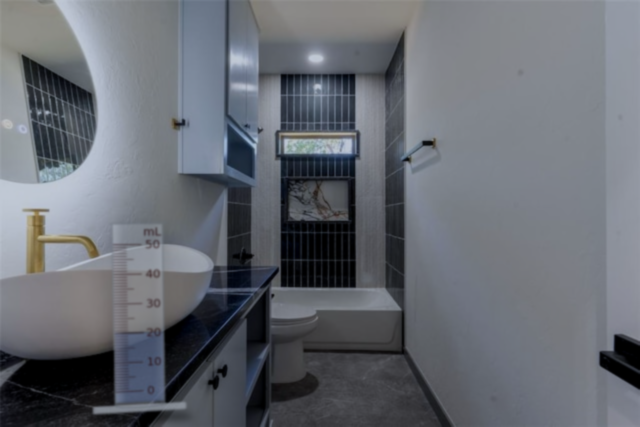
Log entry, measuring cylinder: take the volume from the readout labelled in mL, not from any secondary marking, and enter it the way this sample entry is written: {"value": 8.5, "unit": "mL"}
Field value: {"value": 20, "unit": "mL"}
